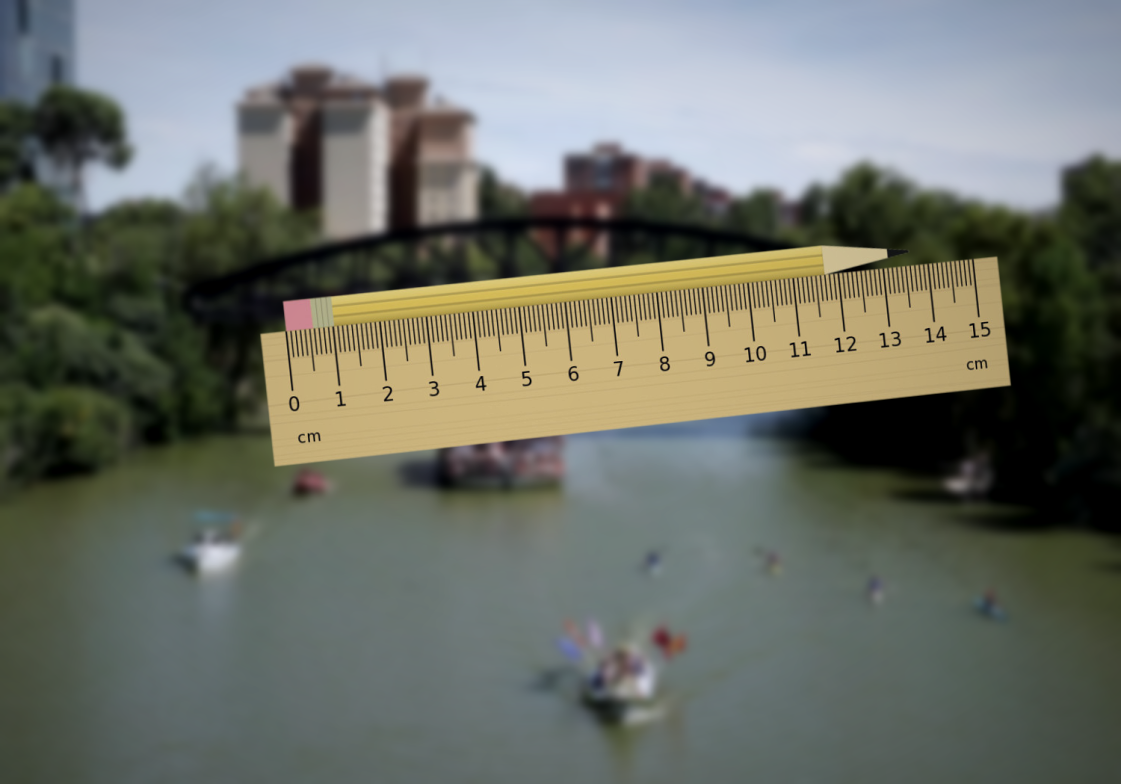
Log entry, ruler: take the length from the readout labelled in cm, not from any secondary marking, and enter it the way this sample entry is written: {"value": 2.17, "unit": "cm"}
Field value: {"value": 13.6, "unit": "cm"}
